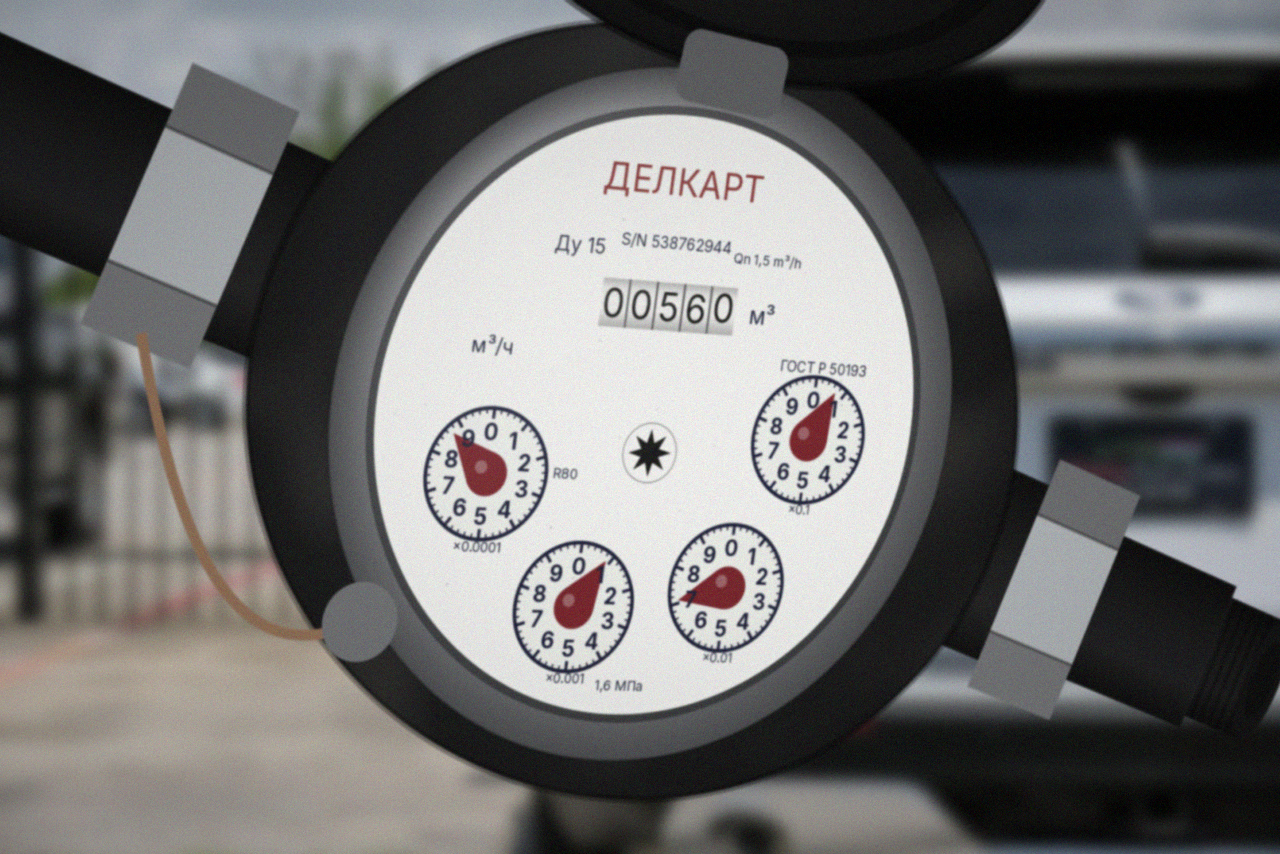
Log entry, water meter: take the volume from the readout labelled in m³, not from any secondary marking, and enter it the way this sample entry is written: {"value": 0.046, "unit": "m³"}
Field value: {"value": 560.0708, "unit": "m³"}
